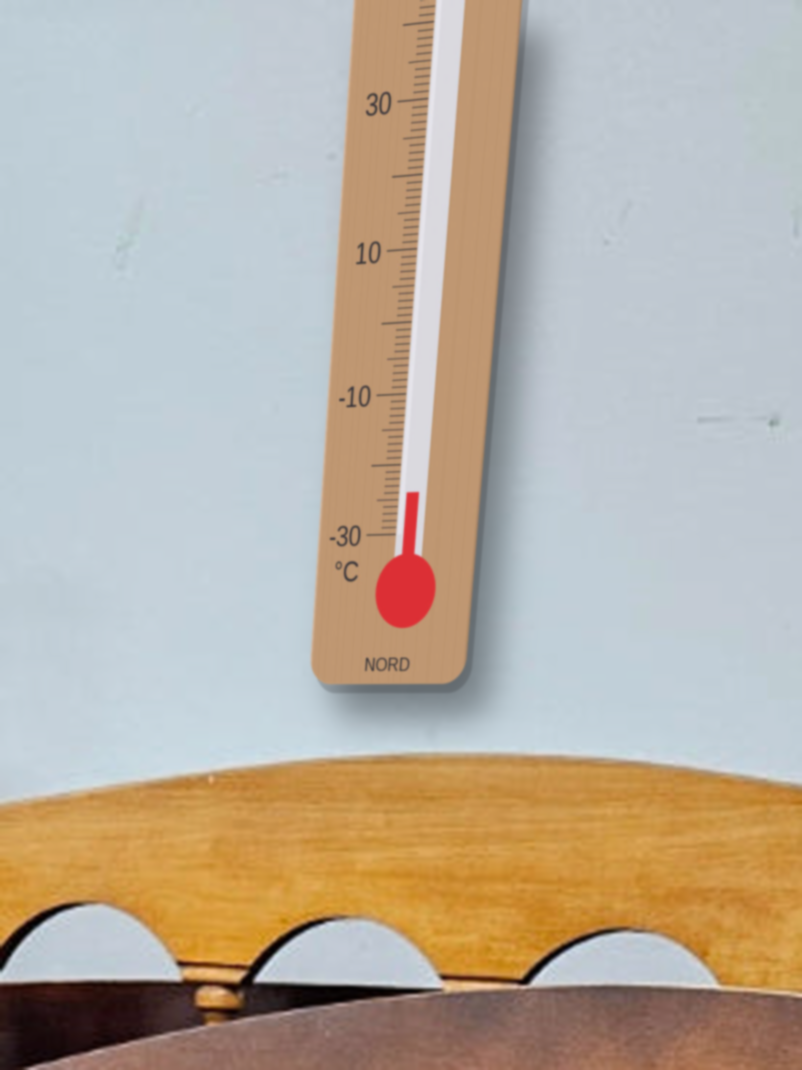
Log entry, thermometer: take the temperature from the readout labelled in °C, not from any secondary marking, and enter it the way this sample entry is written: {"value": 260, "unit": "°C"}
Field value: {"value": -24, "unit": "°C"}
